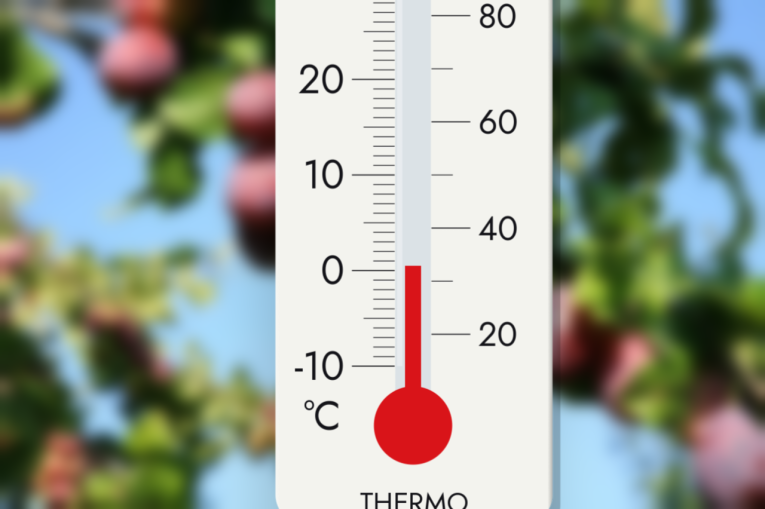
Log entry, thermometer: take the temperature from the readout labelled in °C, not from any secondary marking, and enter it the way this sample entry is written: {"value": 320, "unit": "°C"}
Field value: {"value": 0.5, "unit": "°C"}
